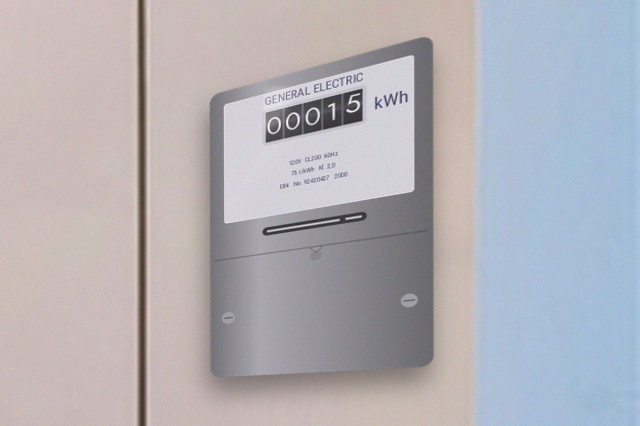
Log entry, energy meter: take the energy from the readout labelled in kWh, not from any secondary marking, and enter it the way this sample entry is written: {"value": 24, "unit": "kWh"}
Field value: {"value": 15, "unit": "kWh"}
